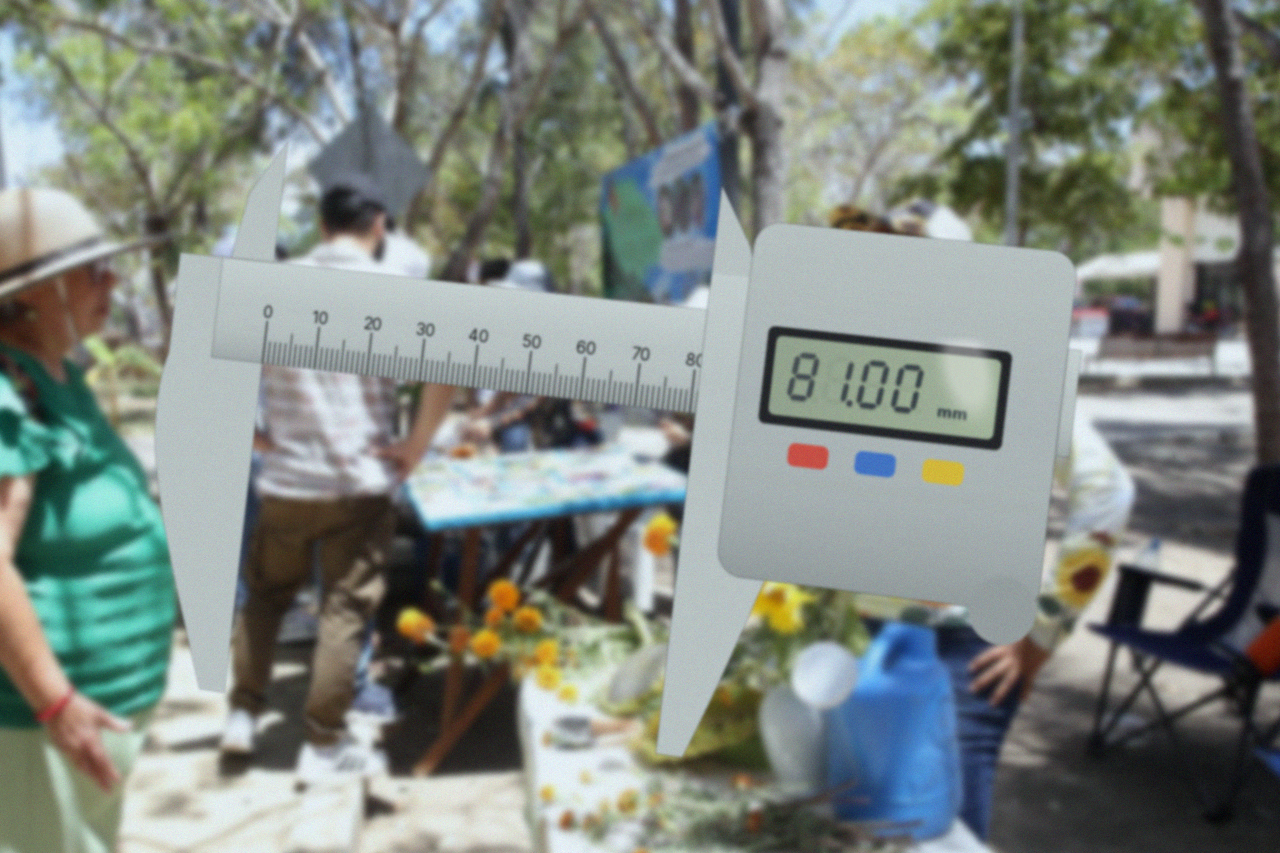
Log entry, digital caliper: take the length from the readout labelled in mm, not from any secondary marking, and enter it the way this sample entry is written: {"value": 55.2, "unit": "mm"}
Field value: {"value": 81.00, "unit": "mm"}
